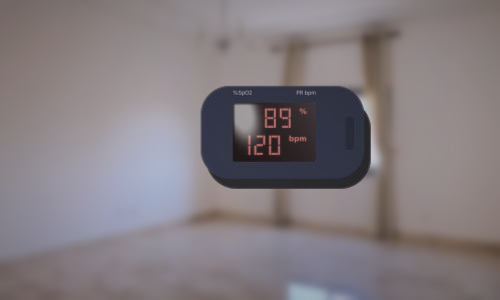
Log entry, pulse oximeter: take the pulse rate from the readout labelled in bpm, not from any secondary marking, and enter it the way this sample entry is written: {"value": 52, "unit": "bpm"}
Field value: {"value": 120, "unit": "bpm"}
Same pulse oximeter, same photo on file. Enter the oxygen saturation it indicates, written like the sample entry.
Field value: {"value": 89, "unit": "%"}
